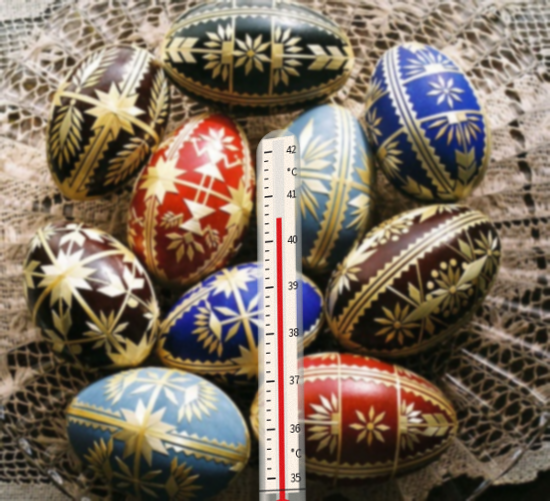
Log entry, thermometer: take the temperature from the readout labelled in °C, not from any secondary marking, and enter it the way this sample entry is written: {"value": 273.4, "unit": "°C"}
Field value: {"value": 40.5, "unit": "°C"}
